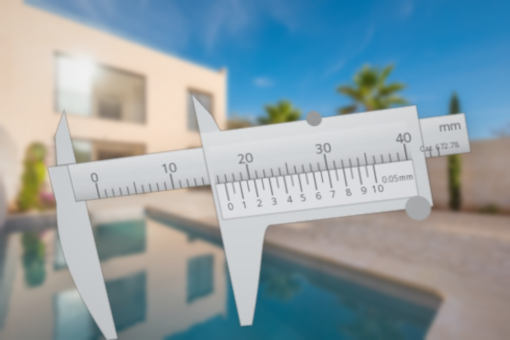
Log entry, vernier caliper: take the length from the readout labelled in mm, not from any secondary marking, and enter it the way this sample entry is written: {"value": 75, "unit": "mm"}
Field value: {"value": 16.8, "unit": "mm"}
